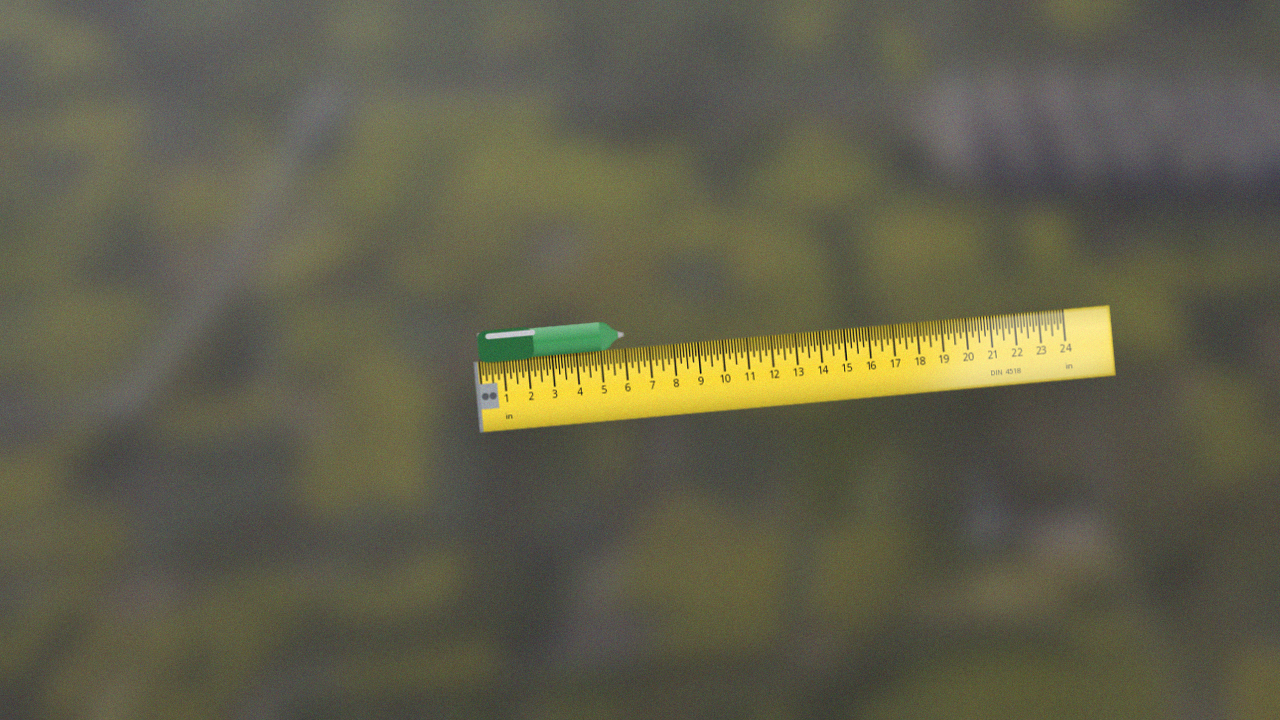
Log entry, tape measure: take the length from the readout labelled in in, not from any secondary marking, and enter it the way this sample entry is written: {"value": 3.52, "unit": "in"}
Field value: {"value": 6, "unit": "in"}
